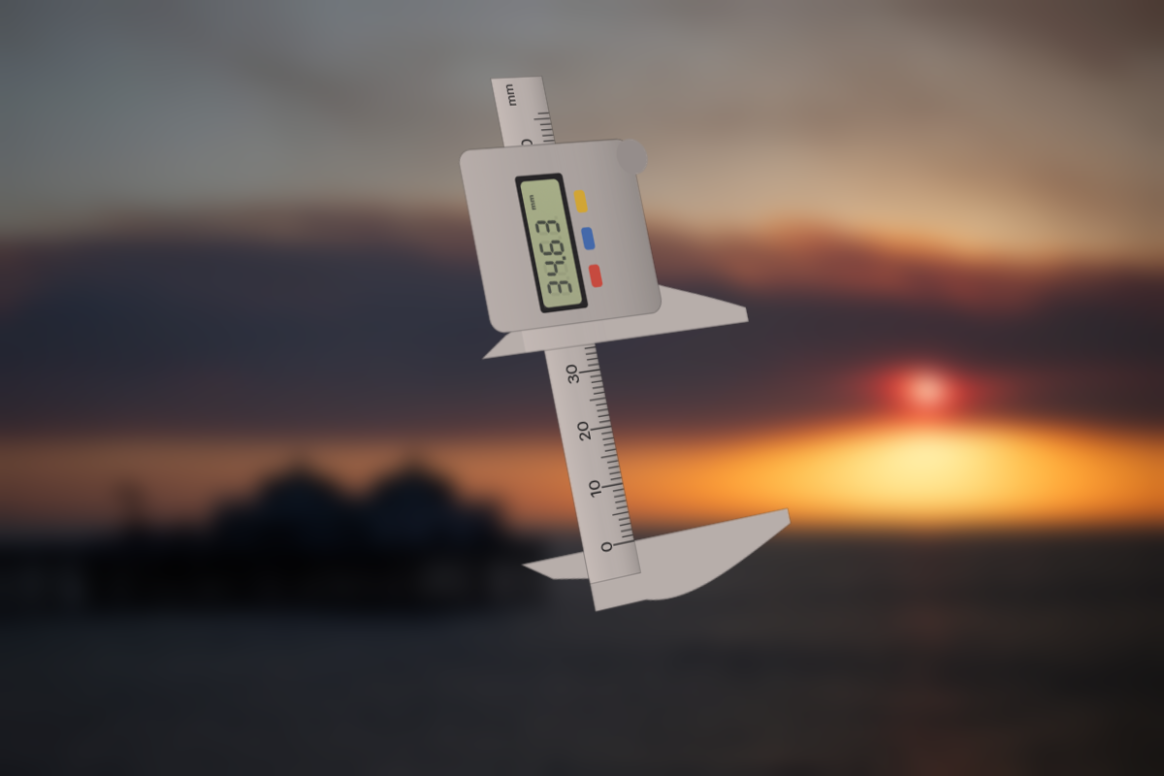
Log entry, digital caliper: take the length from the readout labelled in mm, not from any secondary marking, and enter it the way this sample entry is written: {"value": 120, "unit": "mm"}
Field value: {"value": 34.63, "unit": "mm"}
